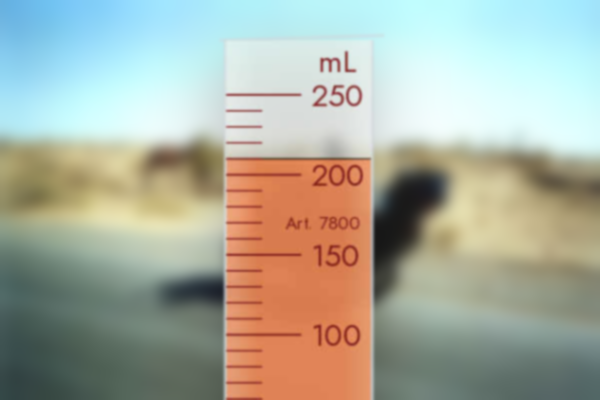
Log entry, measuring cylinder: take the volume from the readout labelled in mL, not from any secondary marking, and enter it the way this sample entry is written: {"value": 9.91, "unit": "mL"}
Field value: {"value": 210, "unit": "mL"}
